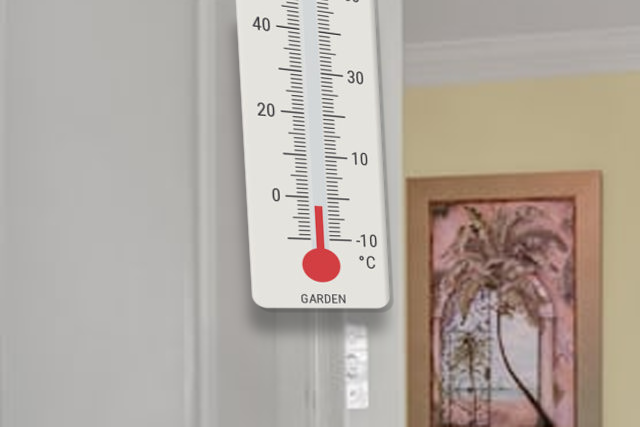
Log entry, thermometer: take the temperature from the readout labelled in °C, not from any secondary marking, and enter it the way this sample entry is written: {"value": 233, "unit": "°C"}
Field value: {"value": -2, "unit": "°C"}
